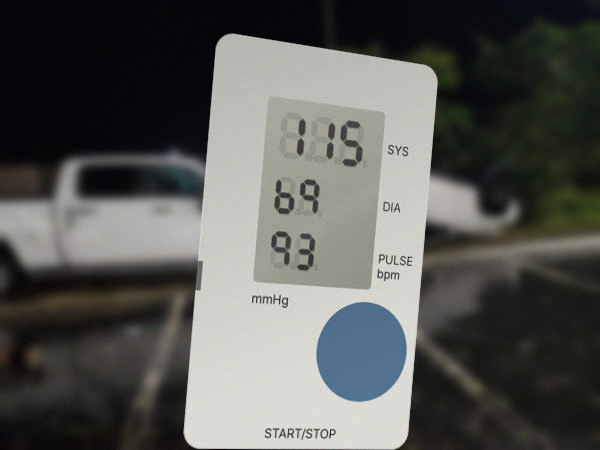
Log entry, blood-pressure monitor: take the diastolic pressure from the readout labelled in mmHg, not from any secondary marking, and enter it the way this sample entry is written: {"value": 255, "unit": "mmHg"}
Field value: {"value": 69, "unit": "mmHg"}
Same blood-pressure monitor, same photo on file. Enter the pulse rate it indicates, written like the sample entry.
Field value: {"value": 93, "unit": "bpm"}
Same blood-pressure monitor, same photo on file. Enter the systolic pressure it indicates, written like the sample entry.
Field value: {"value": 115, "unit": "mmHg"}
